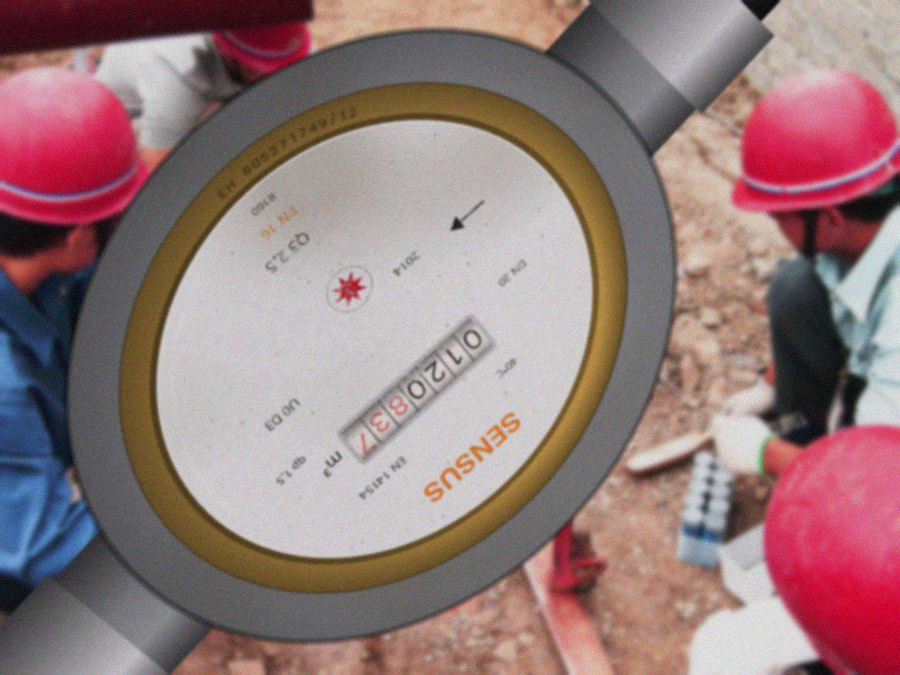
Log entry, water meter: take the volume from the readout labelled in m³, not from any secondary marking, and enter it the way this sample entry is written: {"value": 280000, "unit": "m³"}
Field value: {"value": 120.837, "unit": "m³"}
